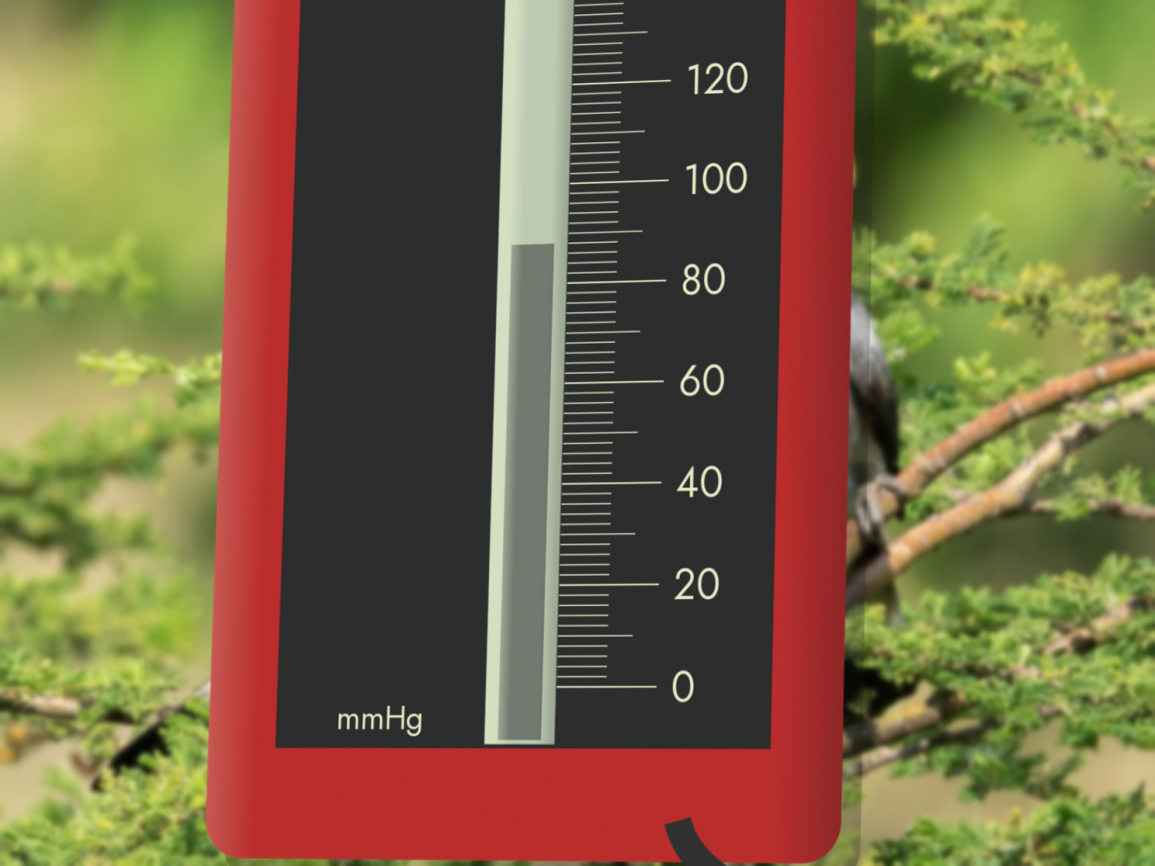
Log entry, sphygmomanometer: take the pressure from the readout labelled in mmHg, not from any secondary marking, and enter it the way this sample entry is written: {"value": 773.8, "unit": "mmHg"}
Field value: {"value": 88, "unit": "mmHg"}
